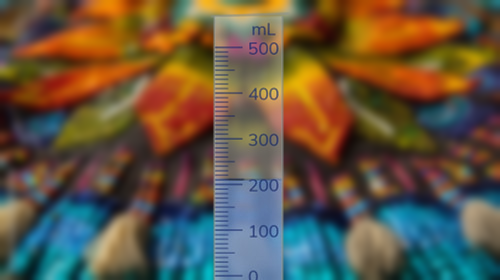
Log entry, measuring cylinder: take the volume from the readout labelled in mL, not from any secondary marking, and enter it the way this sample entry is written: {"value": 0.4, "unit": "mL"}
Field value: {"value": 210, "unit": "mL"}
